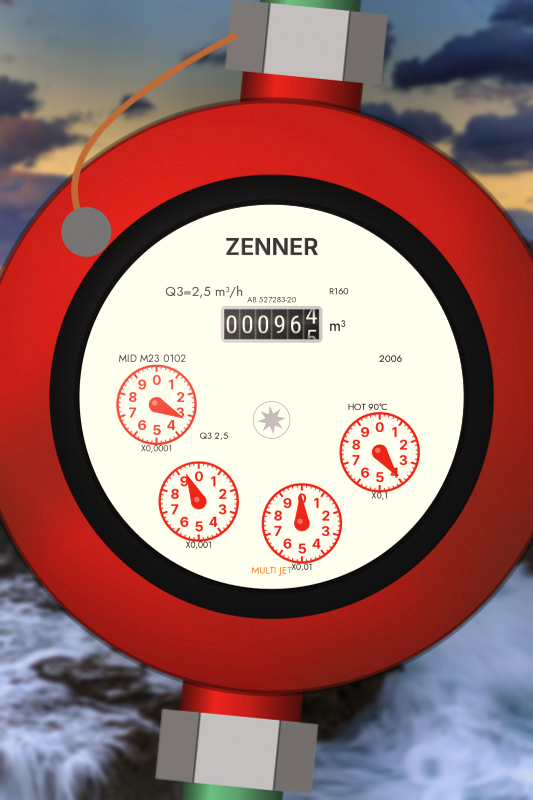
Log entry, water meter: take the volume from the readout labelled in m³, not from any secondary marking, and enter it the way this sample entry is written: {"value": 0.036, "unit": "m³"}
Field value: {"value": 964.3993, "unit": "m³"}
